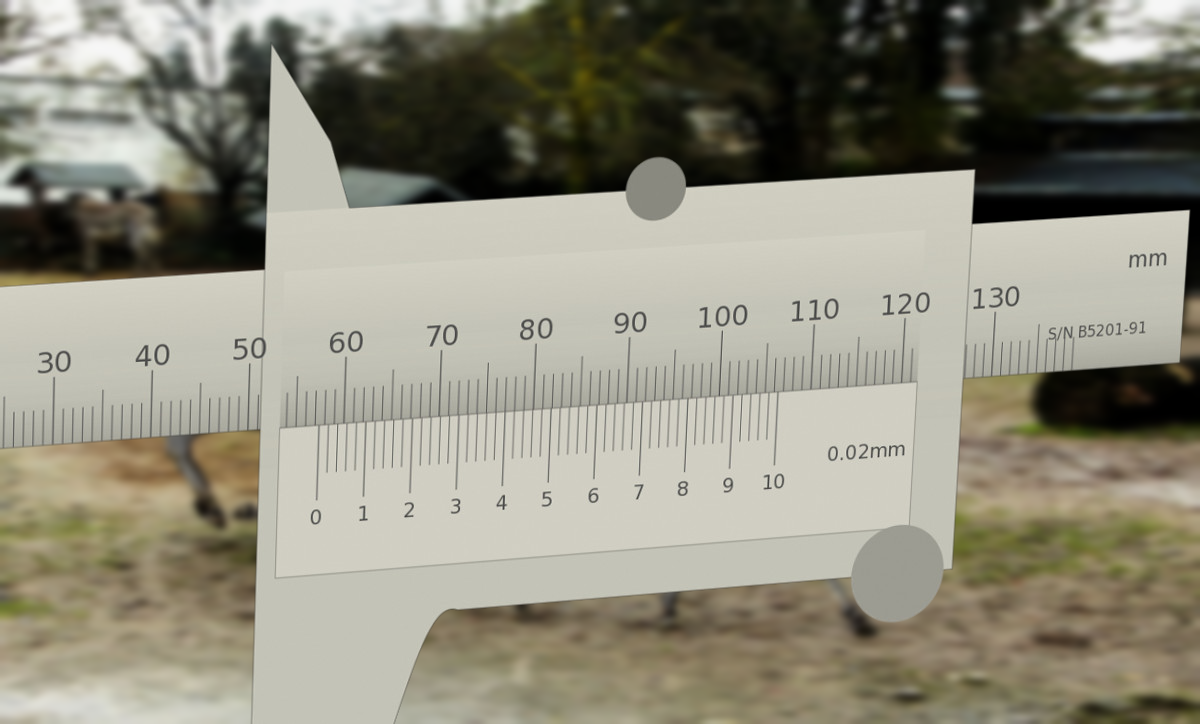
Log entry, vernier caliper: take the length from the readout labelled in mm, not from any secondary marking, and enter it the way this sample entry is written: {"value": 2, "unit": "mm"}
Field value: {"value": 57.4, "unit": "mm"}
